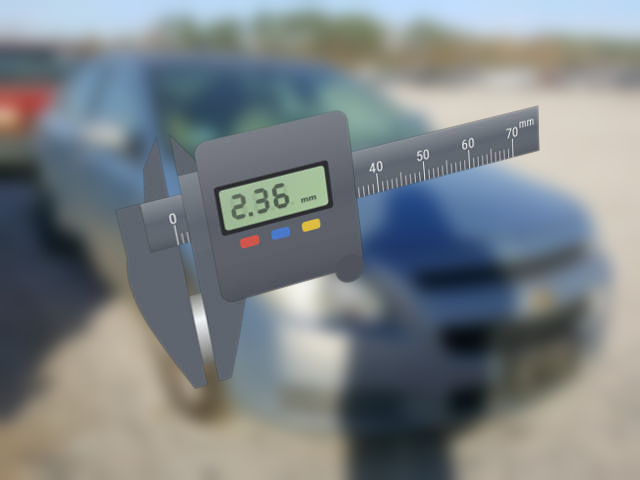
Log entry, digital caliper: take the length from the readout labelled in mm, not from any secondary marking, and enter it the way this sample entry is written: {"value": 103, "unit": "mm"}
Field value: {"value": 2.36, "unit": "mm"}
